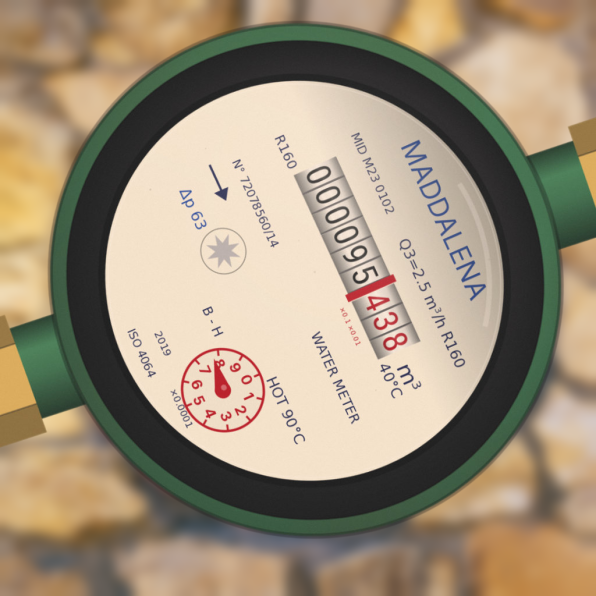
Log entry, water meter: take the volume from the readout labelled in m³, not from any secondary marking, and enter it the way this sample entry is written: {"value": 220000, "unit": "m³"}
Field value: {"value": 95.4387, "unit": "m³"}
